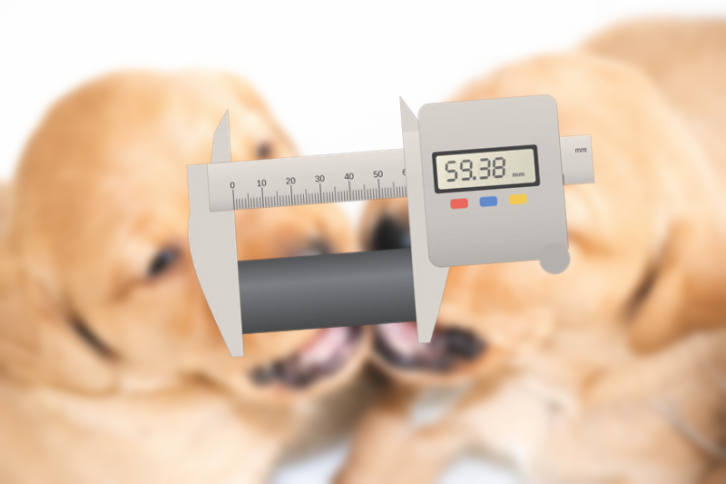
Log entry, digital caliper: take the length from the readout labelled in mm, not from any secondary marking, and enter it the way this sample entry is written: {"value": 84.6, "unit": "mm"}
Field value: {"value": 59.38, "unit": "mm"}
